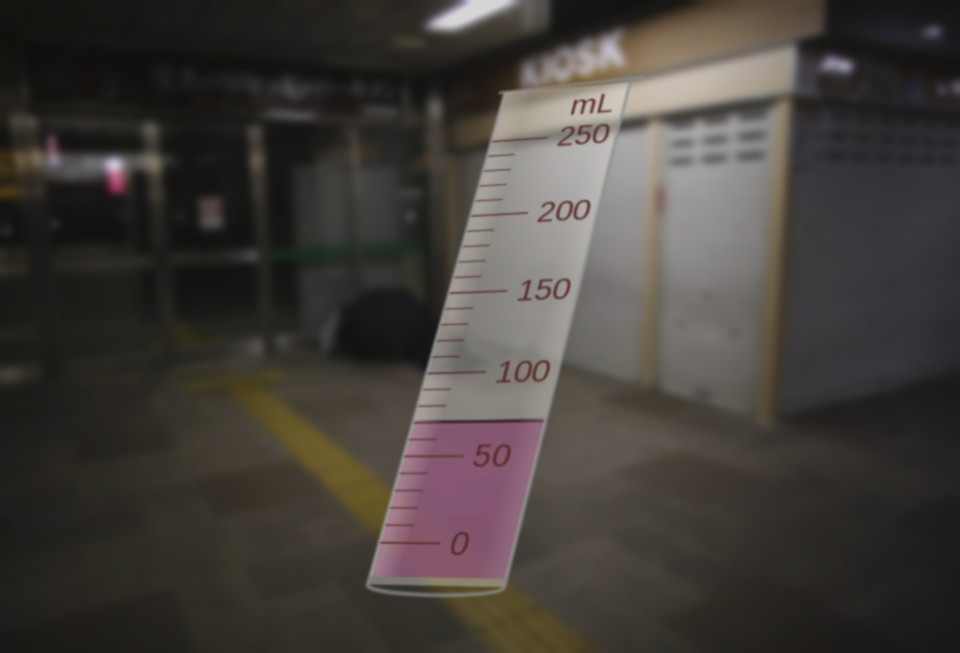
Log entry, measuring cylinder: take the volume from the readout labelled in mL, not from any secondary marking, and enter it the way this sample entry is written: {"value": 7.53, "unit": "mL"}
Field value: {"value": 70, "unit": "mL"}
